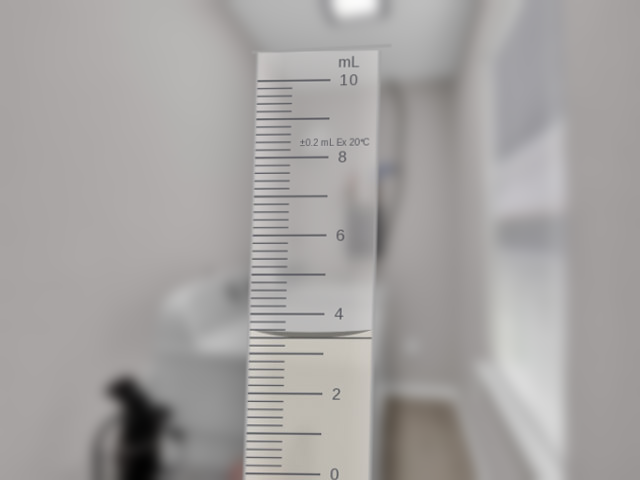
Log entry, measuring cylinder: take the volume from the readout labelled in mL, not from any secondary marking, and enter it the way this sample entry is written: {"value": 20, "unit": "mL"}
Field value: {"value": 3.4, "unit": "mL"}
